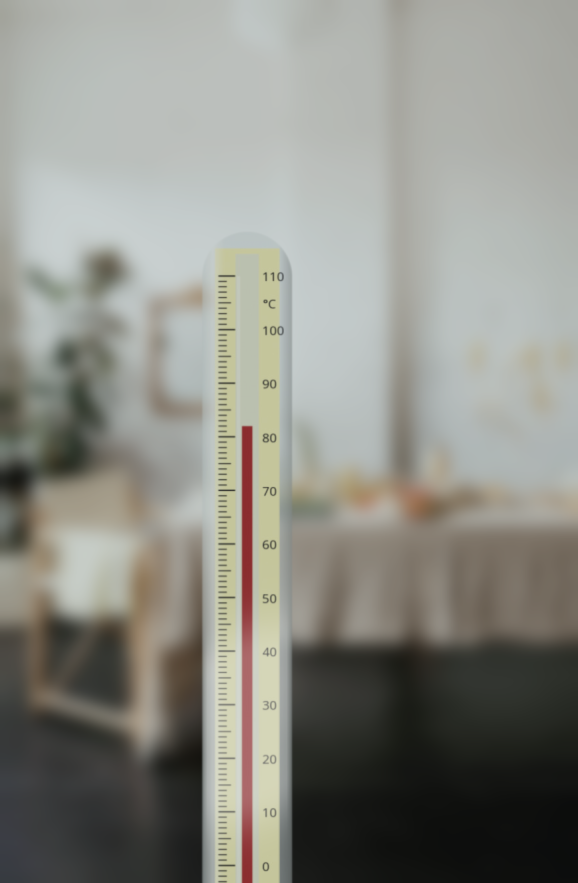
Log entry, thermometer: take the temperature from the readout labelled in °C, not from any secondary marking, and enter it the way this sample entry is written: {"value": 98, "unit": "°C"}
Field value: {"value": 82, "unit": "°C"}
